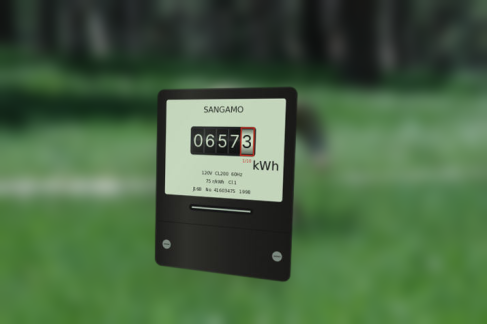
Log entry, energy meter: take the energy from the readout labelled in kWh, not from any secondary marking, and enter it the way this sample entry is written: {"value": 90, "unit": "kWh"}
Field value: {"value": 657.3, "unit": "kWh"}
